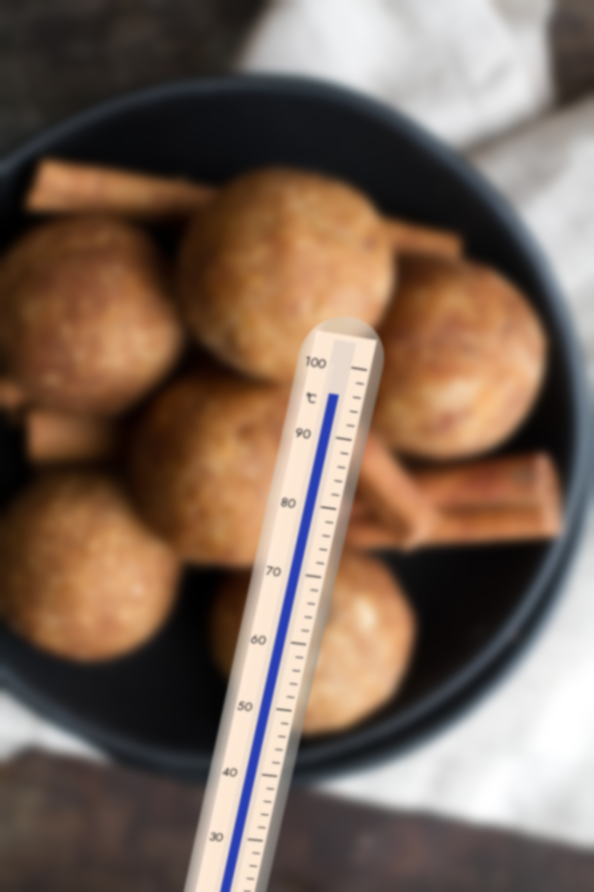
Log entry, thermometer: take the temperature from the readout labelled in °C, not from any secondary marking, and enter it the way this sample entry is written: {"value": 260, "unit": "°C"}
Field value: {"value": 96, "unit": "°C"}
